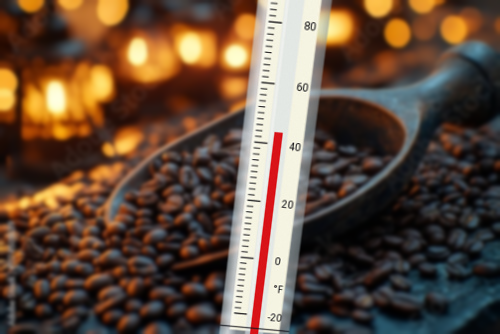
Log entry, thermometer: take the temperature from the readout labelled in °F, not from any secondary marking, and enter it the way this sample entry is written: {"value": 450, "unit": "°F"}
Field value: {"value": 44, "unit": "°F"}
